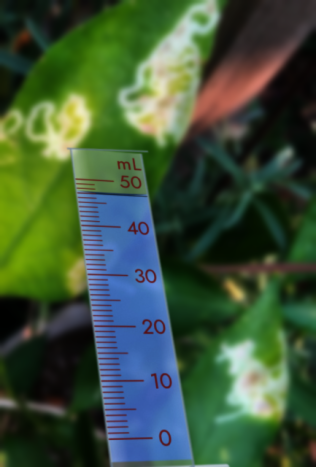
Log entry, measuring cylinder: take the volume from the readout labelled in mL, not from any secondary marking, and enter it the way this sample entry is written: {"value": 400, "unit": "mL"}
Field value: {"value": 47, "unit": "mL"}
